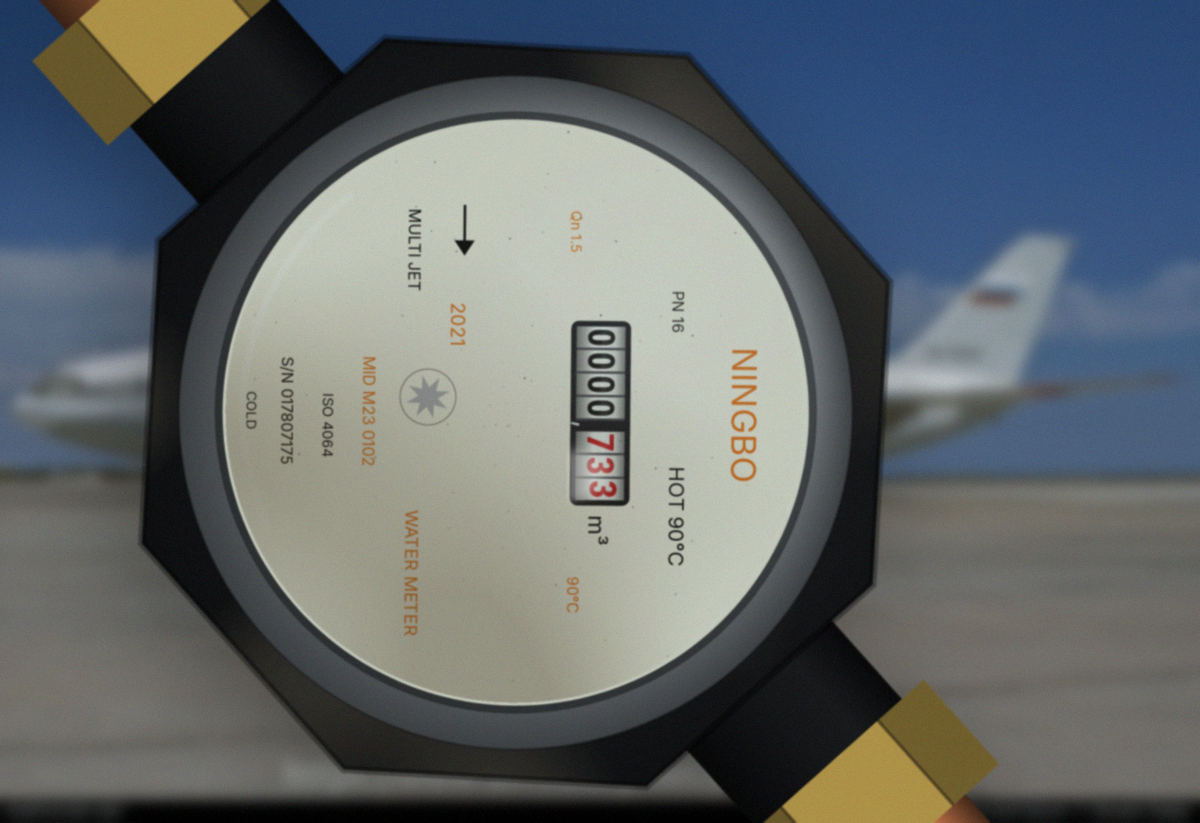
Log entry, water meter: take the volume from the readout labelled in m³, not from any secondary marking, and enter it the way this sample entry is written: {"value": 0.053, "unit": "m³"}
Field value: {"value": 0.733, "unit": "m³"}
